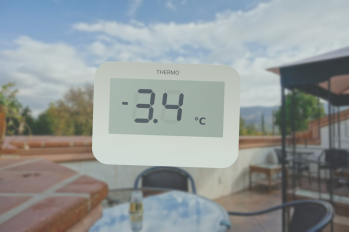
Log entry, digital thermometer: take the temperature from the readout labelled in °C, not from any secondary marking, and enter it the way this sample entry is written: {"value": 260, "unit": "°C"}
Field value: {"value": -3.4, "unit": "°C"}
